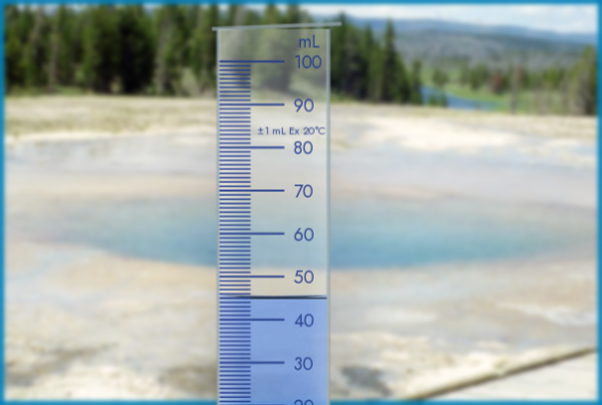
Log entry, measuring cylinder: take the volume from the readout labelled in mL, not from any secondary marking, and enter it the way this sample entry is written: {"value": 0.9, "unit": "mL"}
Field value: {"value": 45, "unit": "mL"}
